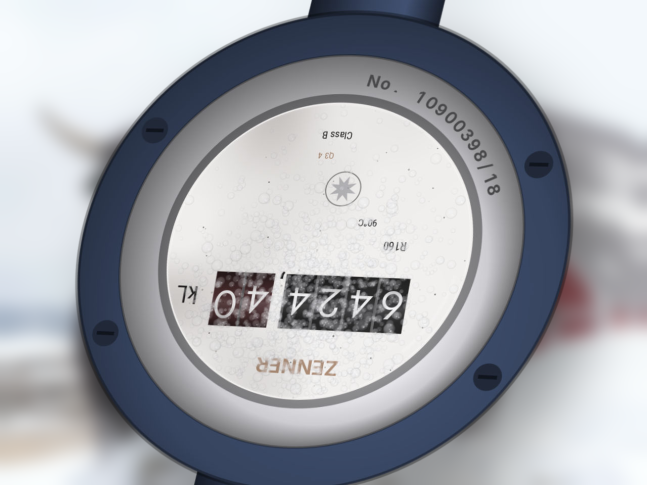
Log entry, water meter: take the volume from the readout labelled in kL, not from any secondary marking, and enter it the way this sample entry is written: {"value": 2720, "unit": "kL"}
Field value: {"value": 6424.40, "unit": "kL"}
